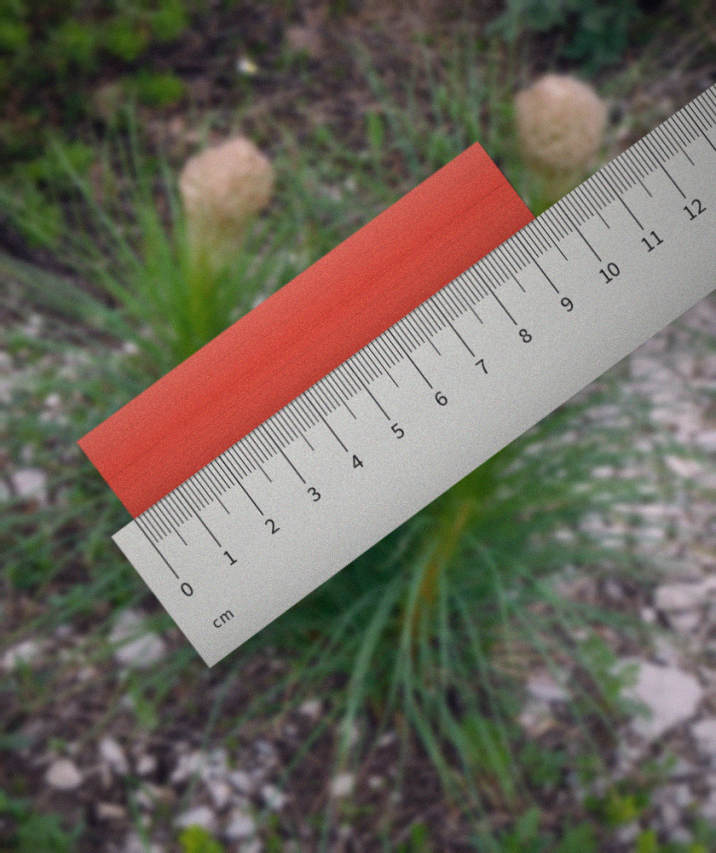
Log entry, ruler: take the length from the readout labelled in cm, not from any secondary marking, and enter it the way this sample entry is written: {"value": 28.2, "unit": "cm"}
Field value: {"value": 9.5, "unit": "cm"}
